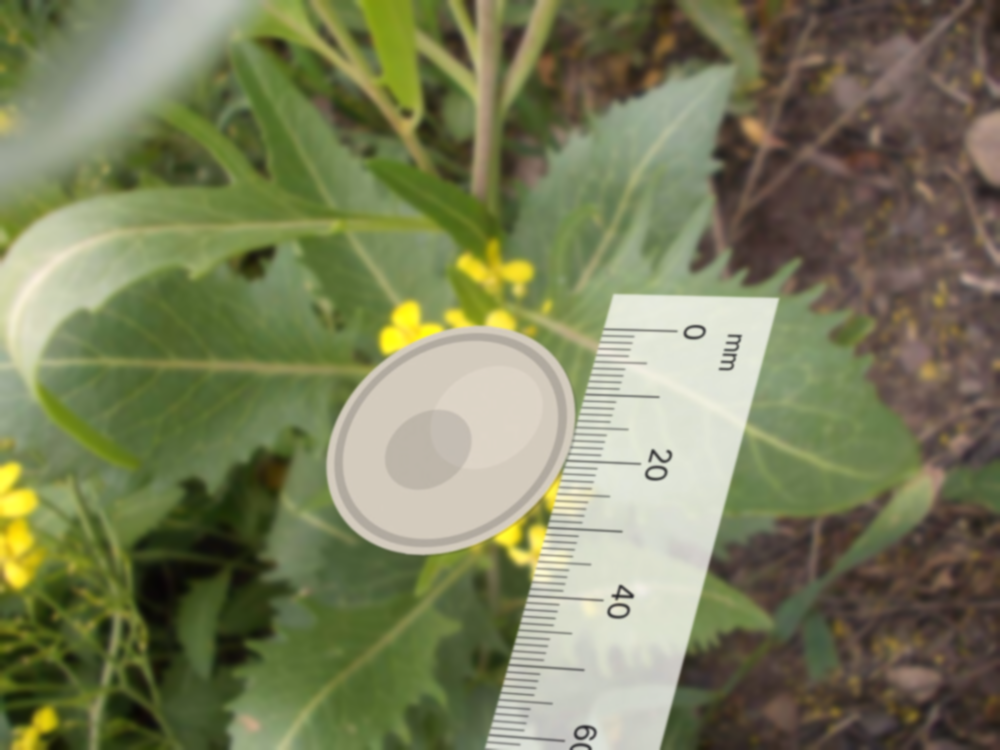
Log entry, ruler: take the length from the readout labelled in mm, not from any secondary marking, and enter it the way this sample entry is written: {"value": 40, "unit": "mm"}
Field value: {"value": 35, "unit": "mm"}
